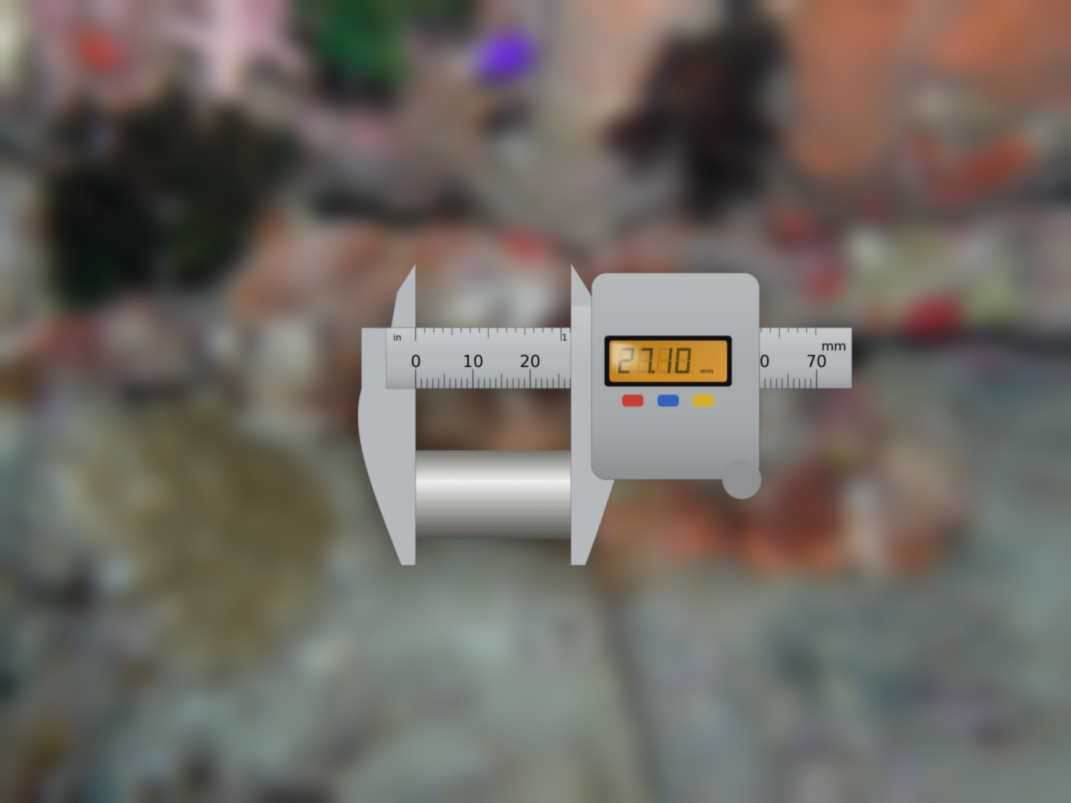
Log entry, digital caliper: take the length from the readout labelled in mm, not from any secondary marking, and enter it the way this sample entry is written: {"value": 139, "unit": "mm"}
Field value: {"value": 27.10, "unit": "mm"}
